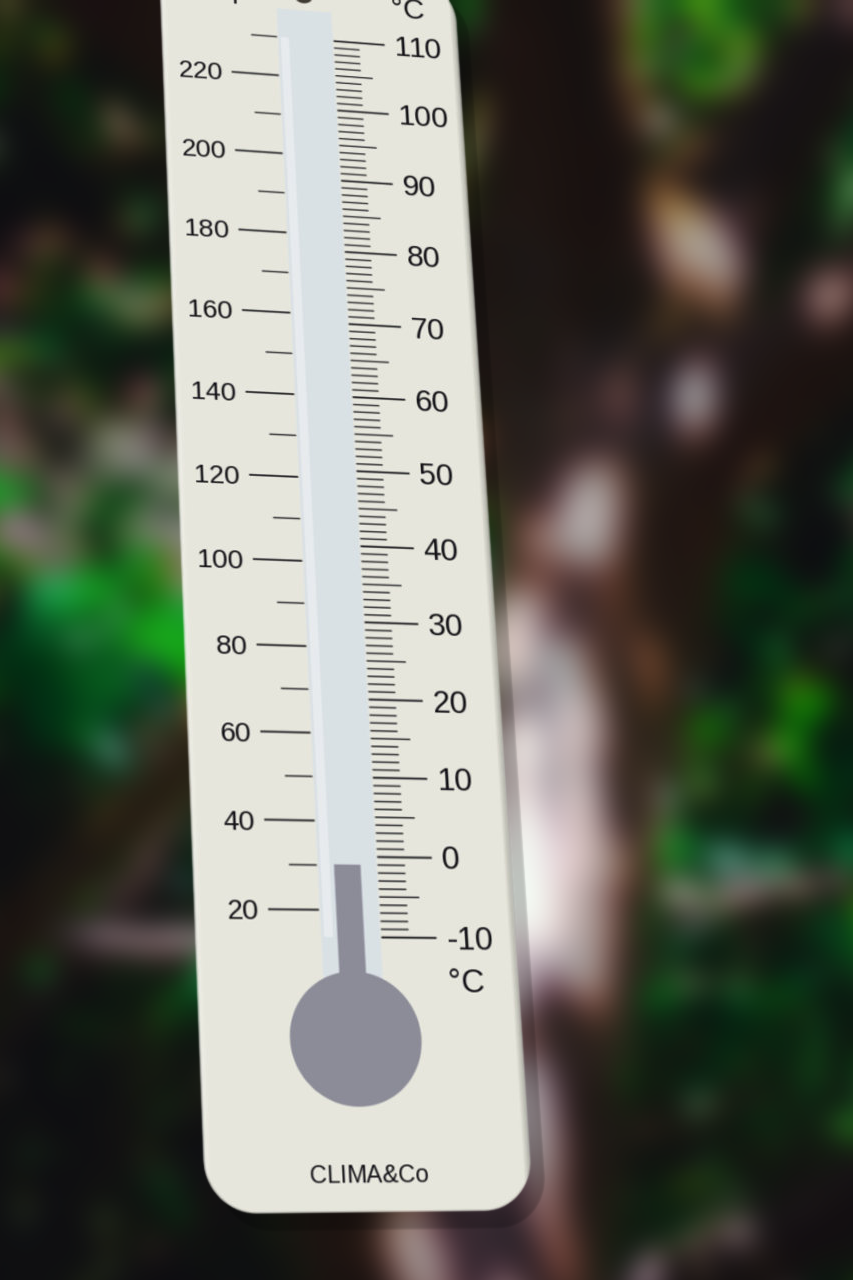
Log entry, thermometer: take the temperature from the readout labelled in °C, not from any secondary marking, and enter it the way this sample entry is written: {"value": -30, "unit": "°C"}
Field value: {"value": -1, "unit": "°C"}
